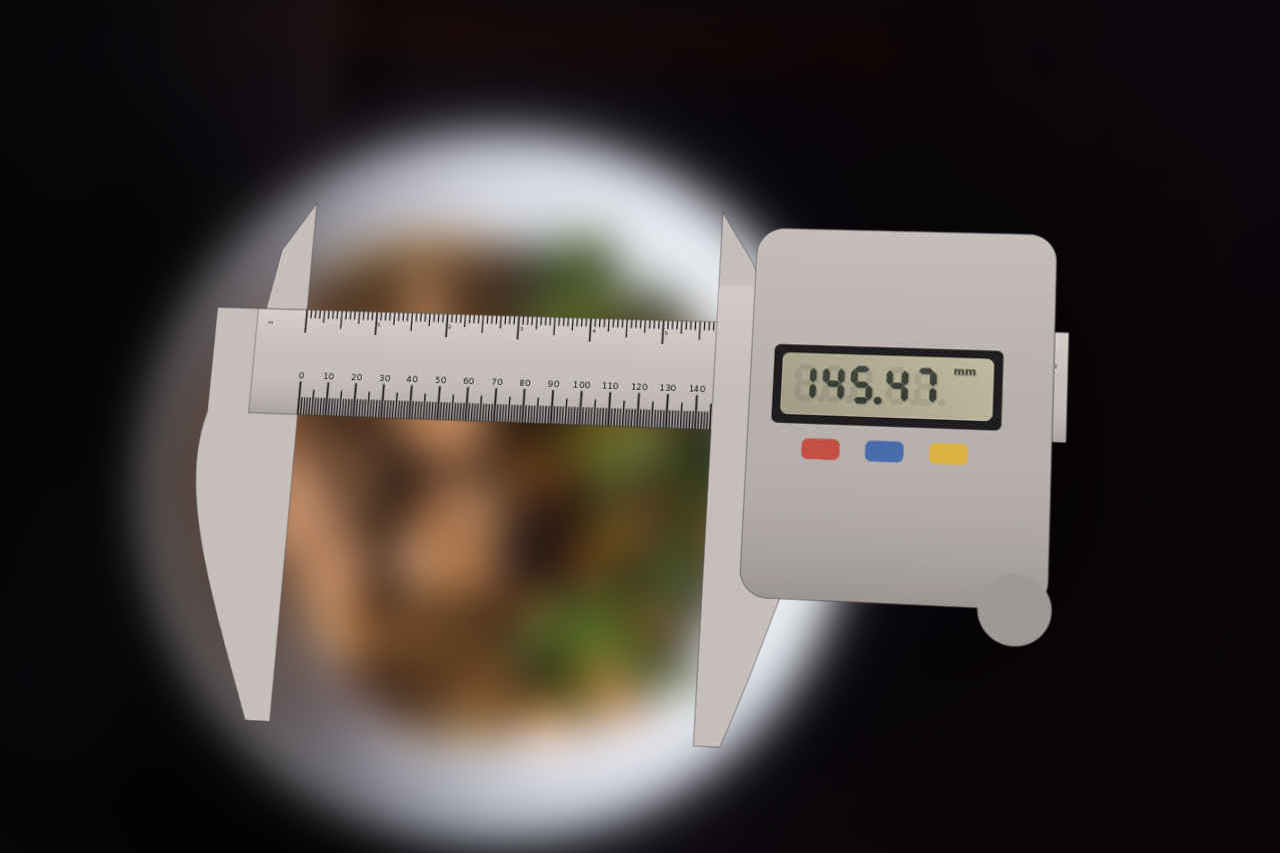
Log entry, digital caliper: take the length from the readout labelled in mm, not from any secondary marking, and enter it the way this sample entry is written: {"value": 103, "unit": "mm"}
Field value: {"value": 145.47, "unit": "mm"}
